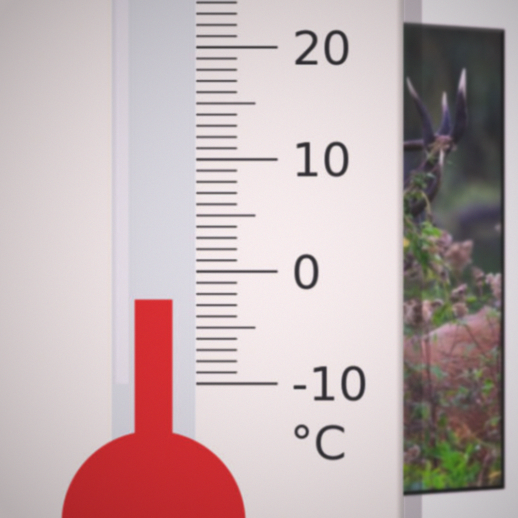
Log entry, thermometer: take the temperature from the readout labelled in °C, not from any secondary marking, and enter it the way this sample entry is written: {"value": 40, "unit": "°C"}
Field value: {"value": -2.5, "unit": "°C"}
